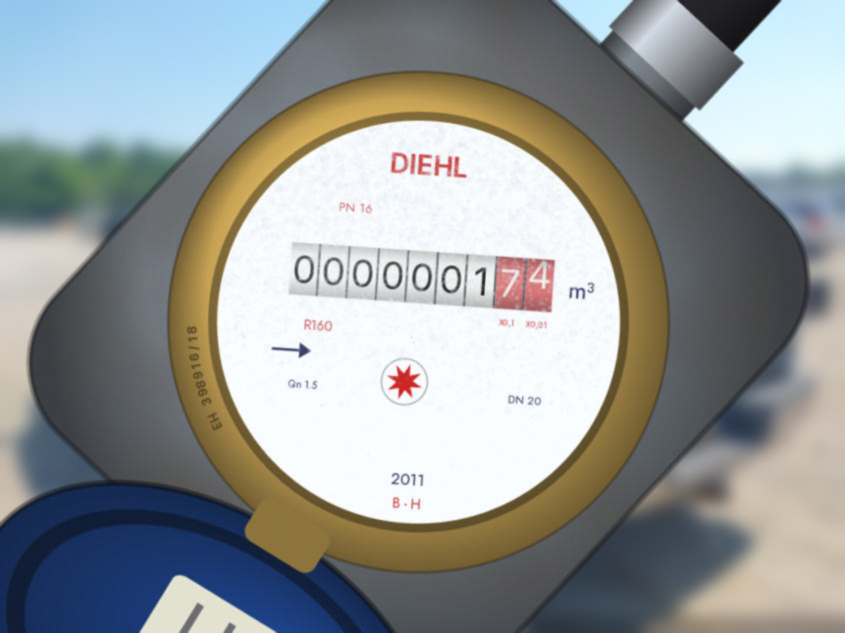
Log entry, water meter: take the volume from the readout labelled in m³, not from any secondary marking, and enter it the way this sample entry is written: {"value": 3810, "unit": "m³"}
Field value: {"value": 1.74, "unit": "m³"}
